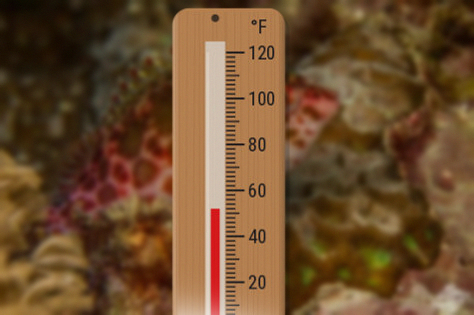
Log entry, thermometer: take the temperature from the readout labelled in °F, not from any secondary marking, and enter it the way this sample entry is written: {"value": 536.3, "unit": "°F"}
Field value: {"value": 52, "unit": "°F"}
